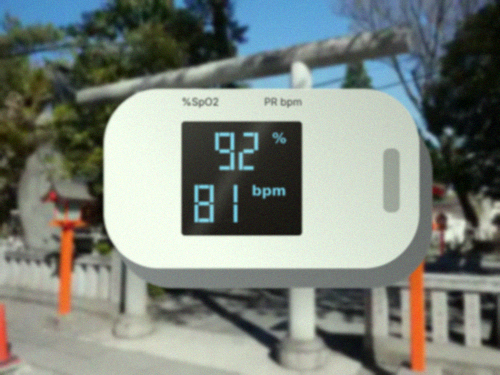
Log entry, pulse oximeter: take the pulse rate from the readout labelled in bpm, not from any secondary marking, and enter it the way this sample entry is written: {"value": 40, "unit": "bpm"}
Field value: {"value": 81, "unit": "bpm"}
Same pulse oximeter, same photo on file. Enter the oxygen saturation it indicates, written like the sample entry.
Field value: {"value": 92, "unit": "%"}
